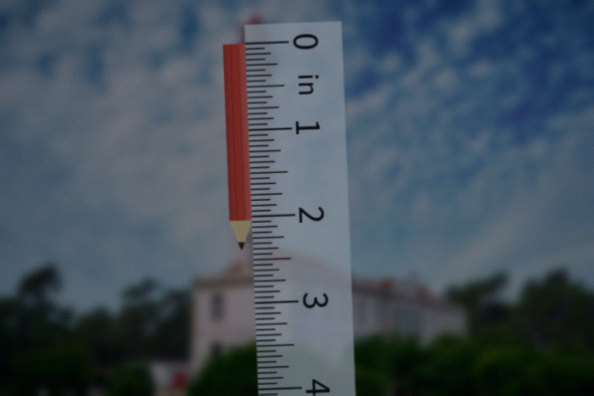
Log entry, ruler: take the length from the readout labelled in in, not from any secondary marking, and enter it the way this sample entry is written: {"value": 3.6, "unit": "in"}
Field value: {"value": 2.375, "unit": "in"}
